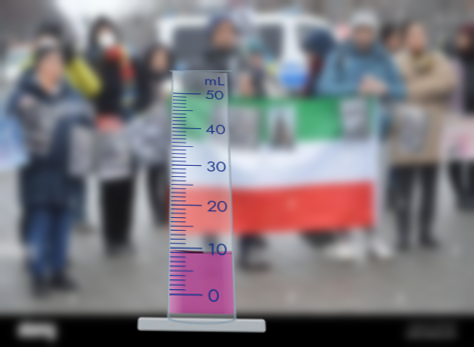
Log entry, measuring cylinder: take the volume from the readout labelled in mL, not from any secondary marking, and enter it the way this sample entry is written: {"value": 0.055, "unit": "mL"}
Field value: {"value": 9, "unit": "mL"}
